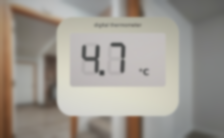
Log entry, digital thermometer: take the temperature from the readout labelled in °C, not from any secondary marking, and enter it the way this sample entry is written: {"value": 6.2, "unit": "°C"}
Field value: {"value": 4.7, "unit": "°C"}
